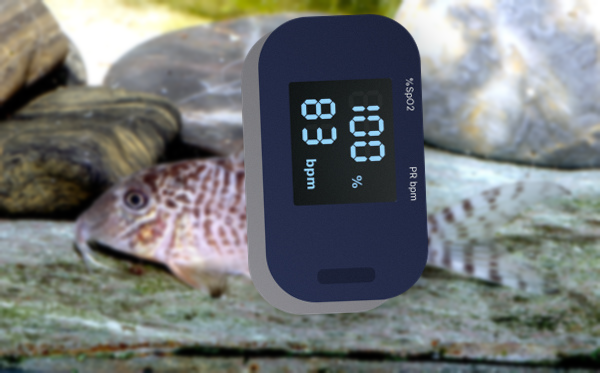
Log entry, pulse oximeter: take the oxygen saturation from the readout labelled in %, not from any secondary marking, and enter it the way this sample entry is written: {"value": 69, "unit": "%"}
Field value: {"value": 100, "unit": "%"}
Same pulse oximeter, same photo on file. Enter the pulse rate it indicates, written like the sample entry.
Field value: {"value": 83, "unit": "bpm"}
